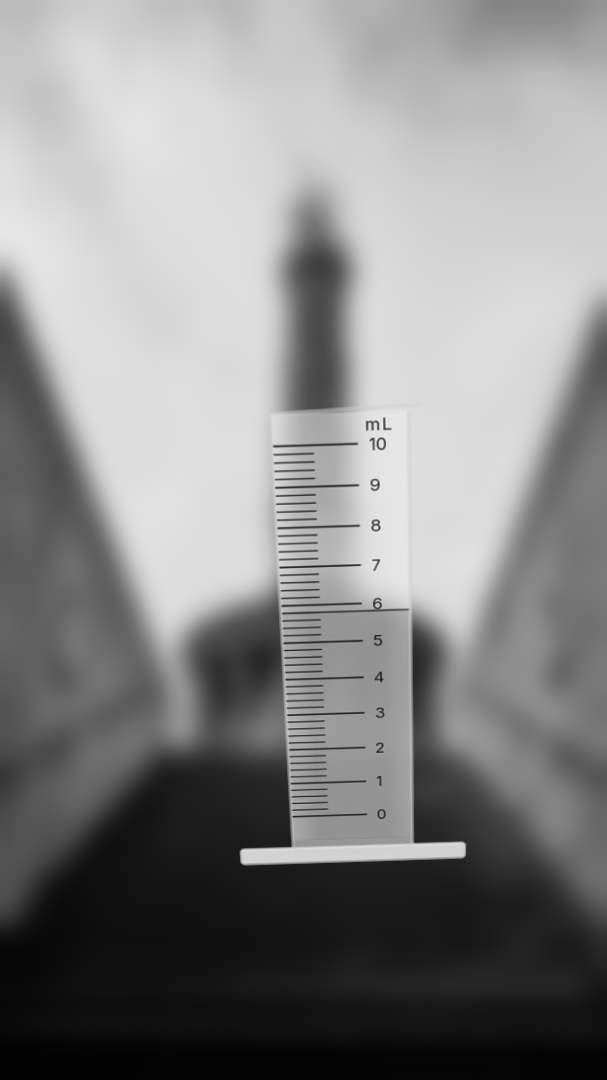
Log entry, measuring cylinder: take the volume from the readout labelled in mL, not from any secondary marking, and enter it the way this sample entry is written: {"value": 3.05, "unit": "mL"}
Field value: {"value": 5.8, "unit": "mL"}
